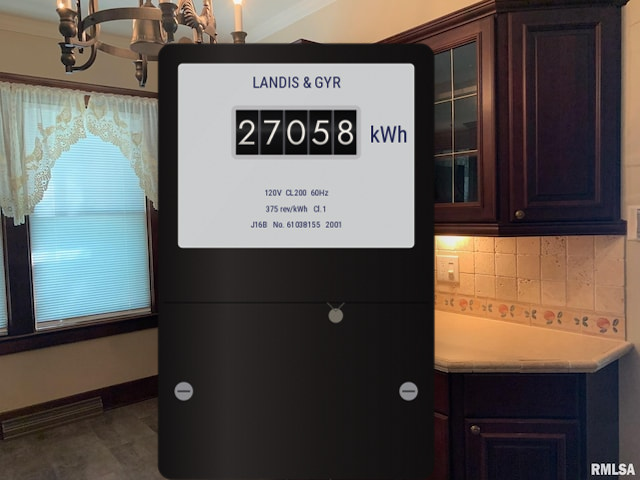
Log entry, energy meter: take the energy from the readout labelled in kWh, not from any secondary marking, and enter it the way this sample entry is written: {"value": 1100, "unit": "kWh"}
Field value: {"value": 27058, "unit": "kWh"}
